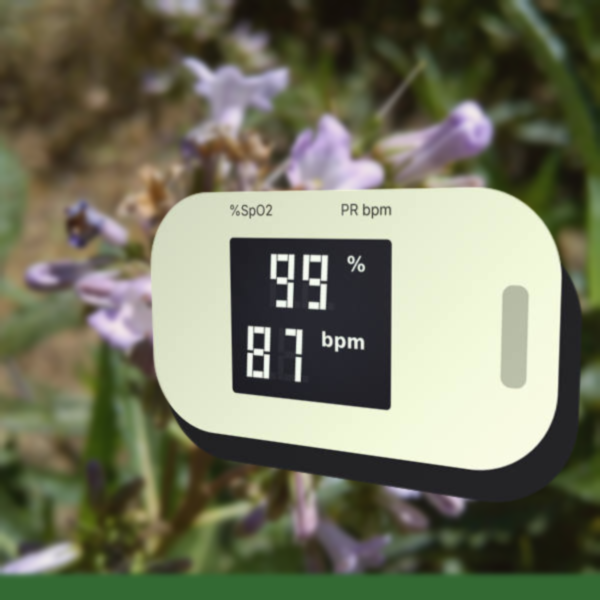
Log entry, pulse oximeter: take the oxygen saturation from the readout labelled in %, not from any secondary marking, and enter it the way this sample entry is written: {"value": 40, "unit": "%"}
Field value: {"value": 99, "unit": "%"}
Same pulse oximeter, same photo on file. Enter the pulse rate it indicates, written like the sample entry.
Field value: {"value": 87, "unit": "bpm"}
